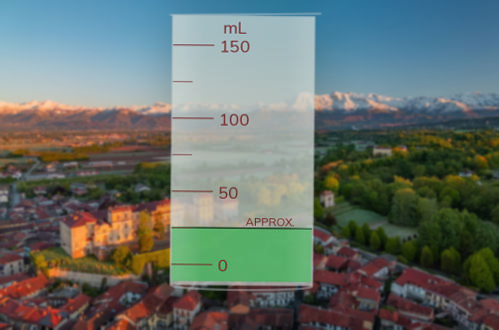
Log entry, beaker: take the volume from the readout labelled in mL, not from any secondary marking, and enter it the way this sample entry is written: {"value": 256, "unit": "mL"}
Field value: {"value": 25, "unit": "mL"}
